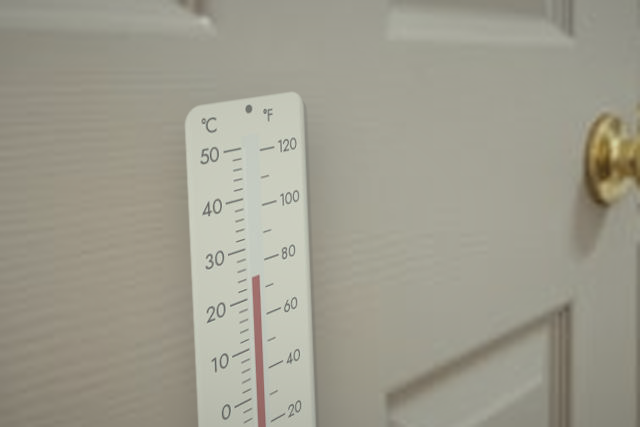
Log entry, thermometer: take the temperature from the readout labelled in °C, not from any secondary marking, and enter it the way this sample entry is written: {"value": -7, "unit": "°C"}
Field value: {"value": 24, "unit": "°C"}
